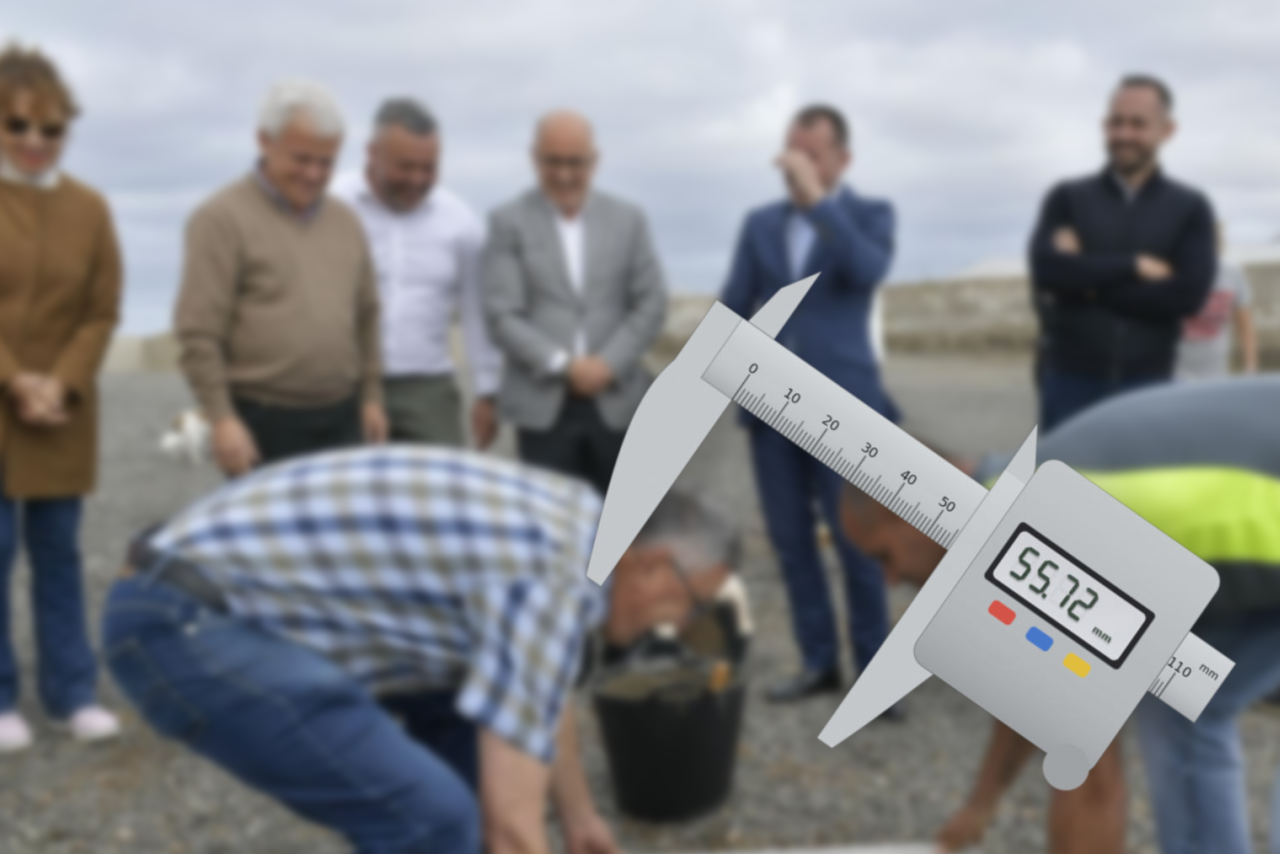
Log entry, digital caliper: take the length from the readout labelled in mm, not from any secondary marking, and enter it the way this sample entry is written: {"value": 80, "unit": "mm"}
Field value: {"value": 55.72, "unit": "mm"}
